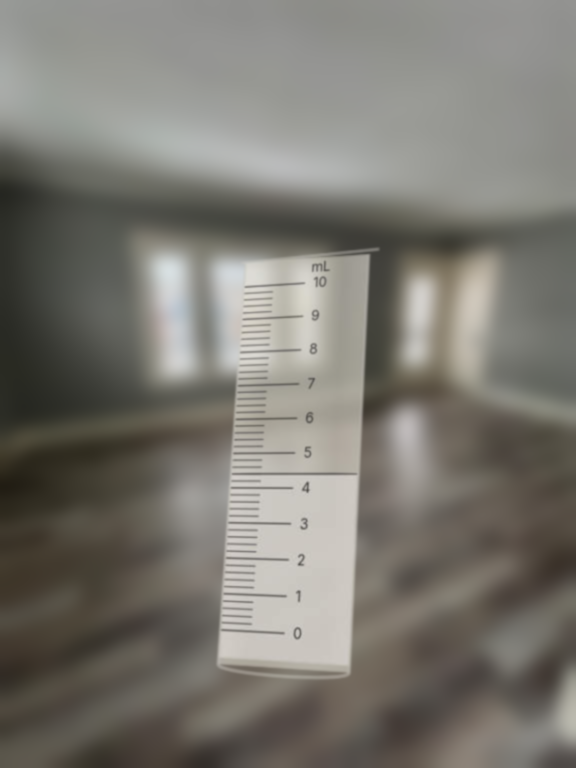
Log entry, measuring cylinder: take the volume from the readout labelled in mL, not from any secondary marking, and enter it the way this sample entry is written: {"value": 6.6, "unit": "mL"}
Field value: {"value": 4.4, "unit": "mL"}
